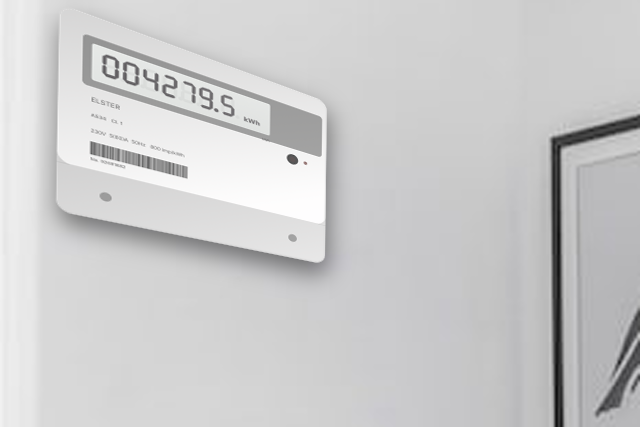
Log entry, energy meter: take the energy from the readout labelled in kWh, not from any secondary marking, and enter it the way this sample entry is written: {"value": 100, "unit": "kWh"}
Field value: {"value": 4279.5, "unit": "kWh"}
